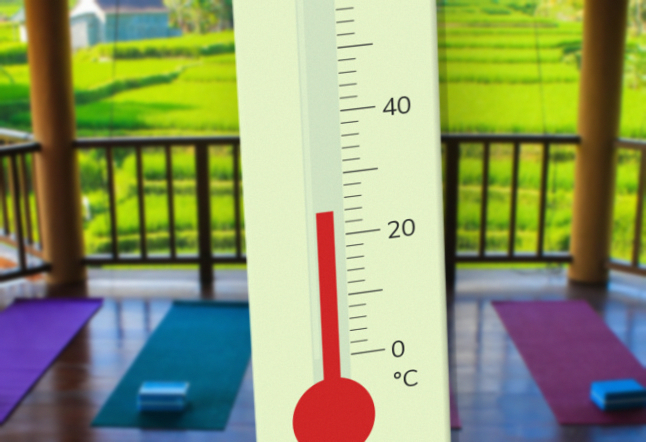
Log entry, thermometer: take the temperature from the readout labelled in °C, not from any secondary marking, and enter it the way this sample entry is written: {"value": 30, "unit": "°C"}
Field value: {"value": 24, "unit": "°C"}
